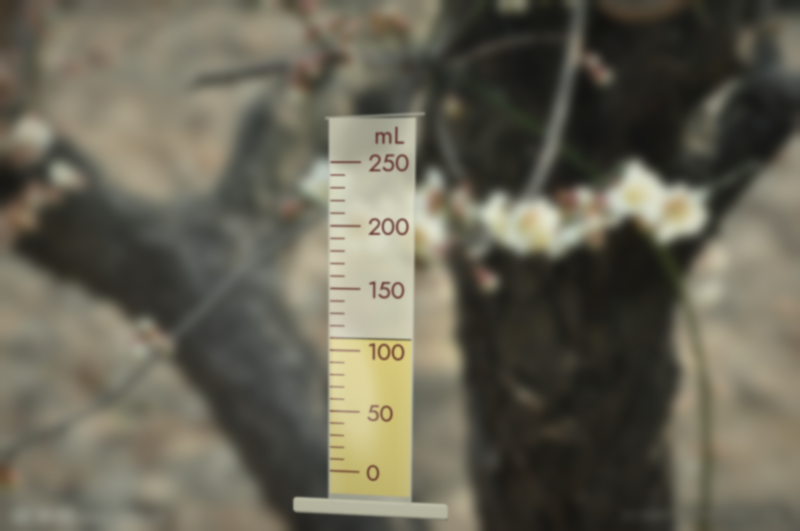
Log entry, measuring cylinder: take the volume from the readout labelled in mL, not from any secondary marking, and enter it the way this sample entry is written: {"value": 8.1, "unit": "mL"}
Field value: {"value": 110, "unit": "mL"}
